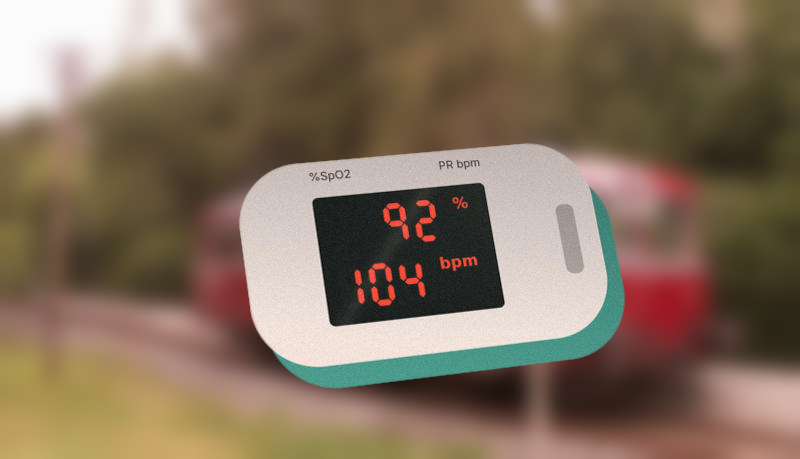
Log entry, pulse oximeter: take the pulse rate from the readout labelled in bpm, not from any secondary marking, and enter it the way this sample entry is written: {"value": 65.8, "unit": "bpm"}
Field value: {"value": 104, "unit": "bpm"}
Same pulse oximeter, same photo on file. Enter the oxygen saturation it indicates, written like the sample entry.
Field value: {"value": 92, "unit": "%"}
